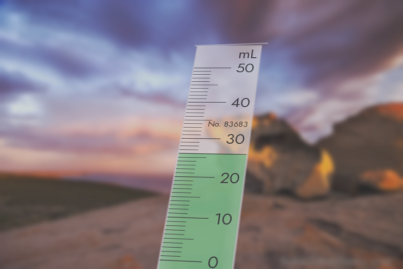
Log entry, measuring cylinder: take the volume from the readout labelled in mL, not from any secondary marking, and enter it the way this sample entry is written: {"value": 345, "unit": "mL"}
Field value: {"value": 26, "unit": "mL"}
